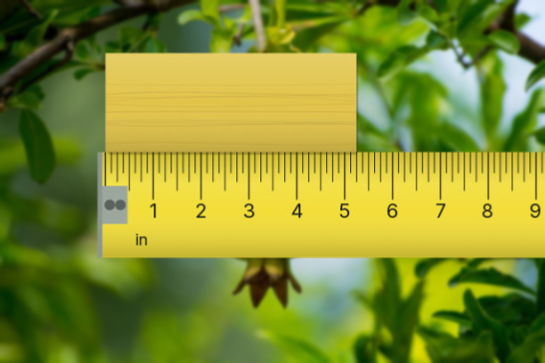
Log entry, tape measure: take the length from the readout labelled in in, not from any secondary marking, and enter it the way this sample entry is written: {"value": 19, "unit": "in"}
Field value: {"value": 5.25, "unit": "in"}
